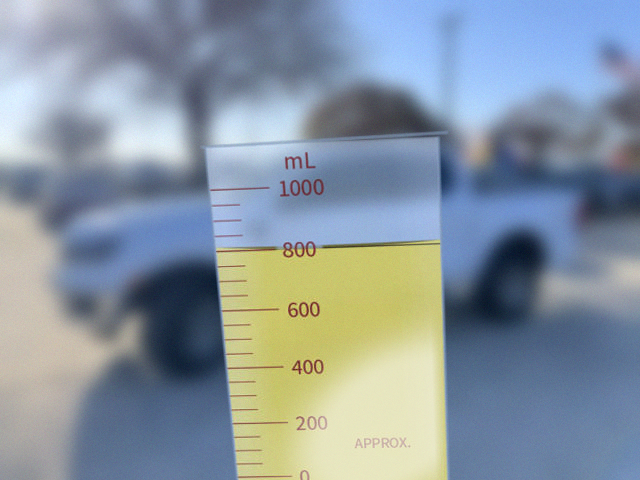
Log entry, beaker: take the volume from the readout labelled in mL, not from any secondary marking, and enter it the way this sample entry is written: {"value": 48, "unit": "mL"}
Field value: {"value": 800, "unit": "mL"}
